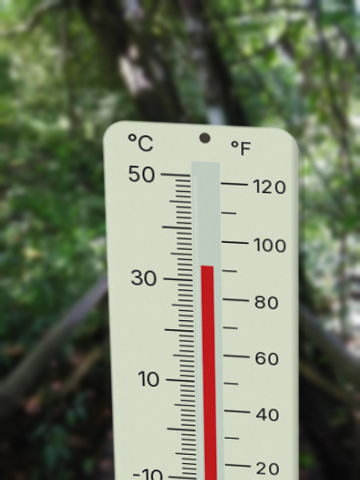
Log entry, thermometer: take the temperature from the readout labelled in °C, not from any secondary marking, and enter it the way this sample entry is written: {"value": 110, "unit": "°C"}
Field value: {"value": 33, "unit": "°C"}
